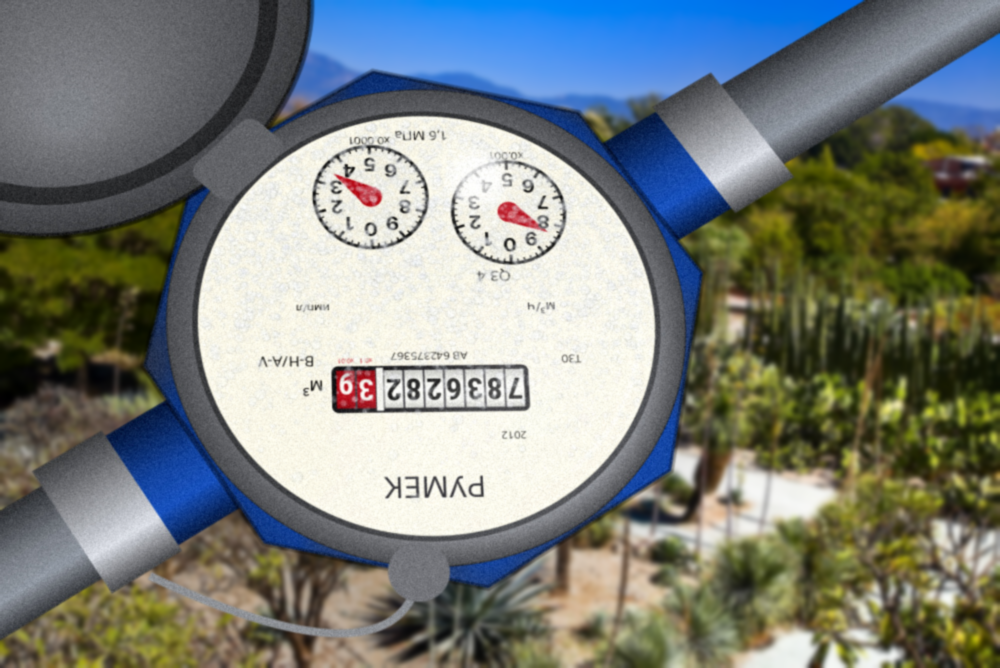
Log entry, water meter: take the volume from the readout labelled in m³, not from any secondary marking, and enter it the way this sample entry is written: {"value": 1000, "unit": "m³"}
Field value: {"value": 7836282.3883, "unit": "m³"}
